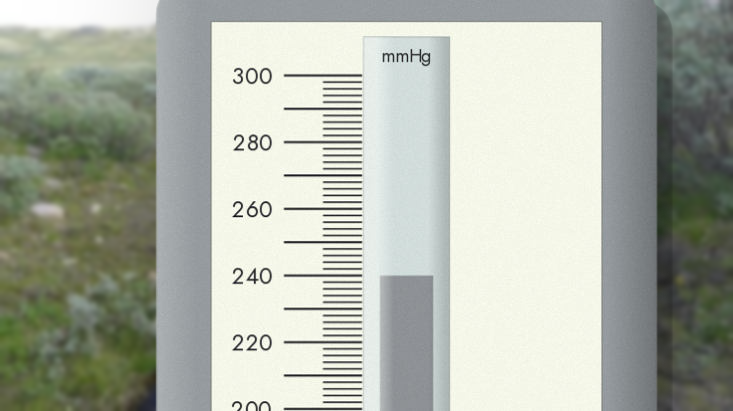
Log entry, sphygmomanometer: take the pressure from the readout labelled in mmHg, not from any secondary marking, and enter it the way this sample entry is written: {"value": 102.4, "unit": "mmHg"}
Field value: {"value": 240, "unit": "mmHg"}
